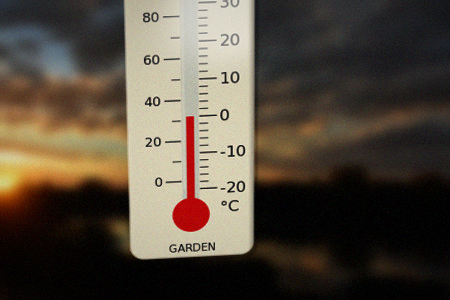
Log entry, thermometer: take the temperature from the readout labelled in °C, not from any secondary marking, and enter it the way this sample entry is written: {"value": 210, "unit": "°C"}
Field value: {"value": 0, "unit": "°C"}
